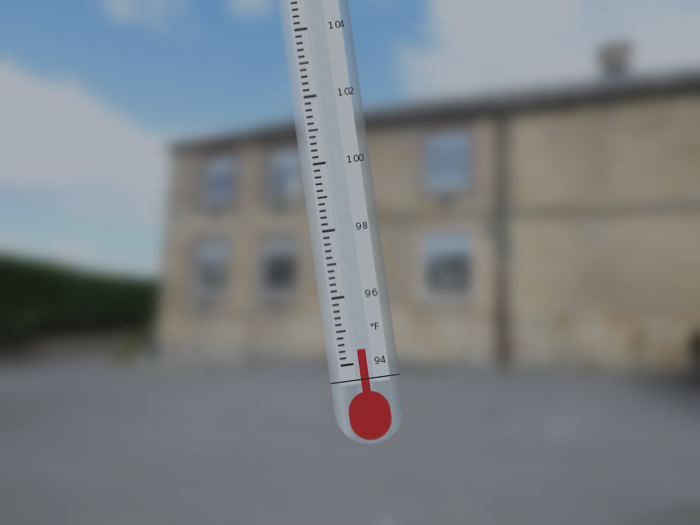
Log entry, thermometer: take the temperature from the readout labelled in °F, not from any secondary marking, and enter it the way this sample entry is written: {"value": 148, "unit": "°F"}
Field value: {"value": 94.4, "unit": "°F"}
